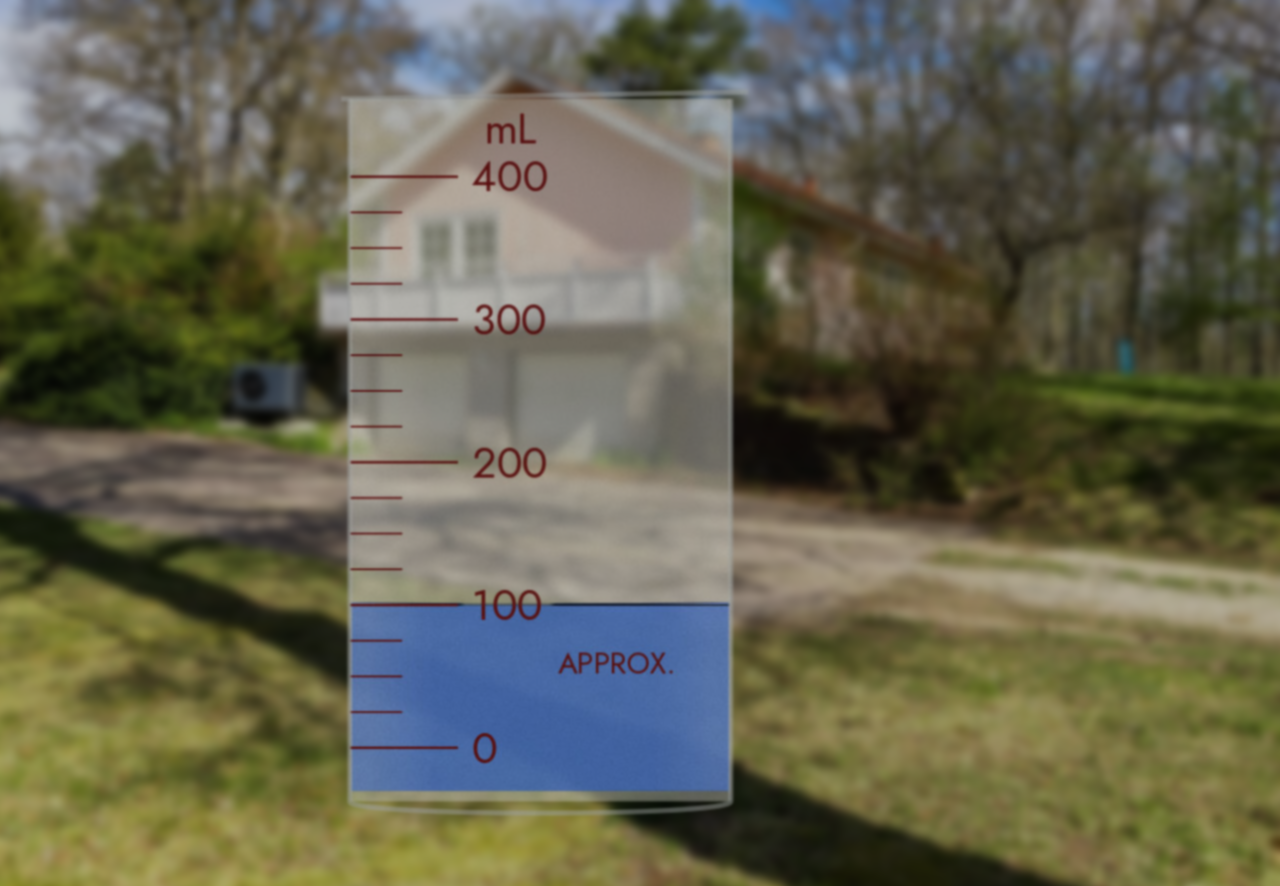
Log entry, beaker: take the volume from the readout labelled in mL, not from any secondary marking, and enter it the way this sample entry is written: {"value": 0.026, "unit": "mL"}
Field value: {"value": 100, "unit": "mL"}
